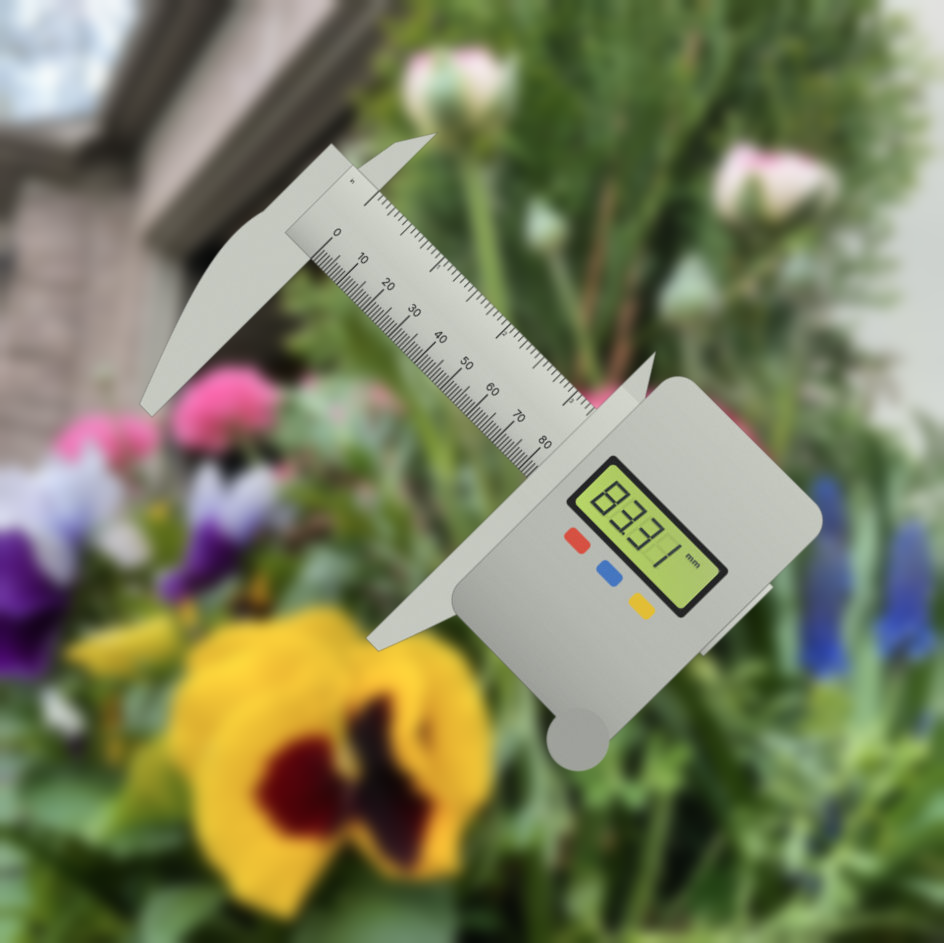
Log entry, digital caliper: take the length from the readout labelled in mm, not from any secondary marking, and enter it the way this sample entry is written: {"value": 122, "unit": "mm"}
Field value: {"value": 83.31, "unit": "mm"}
